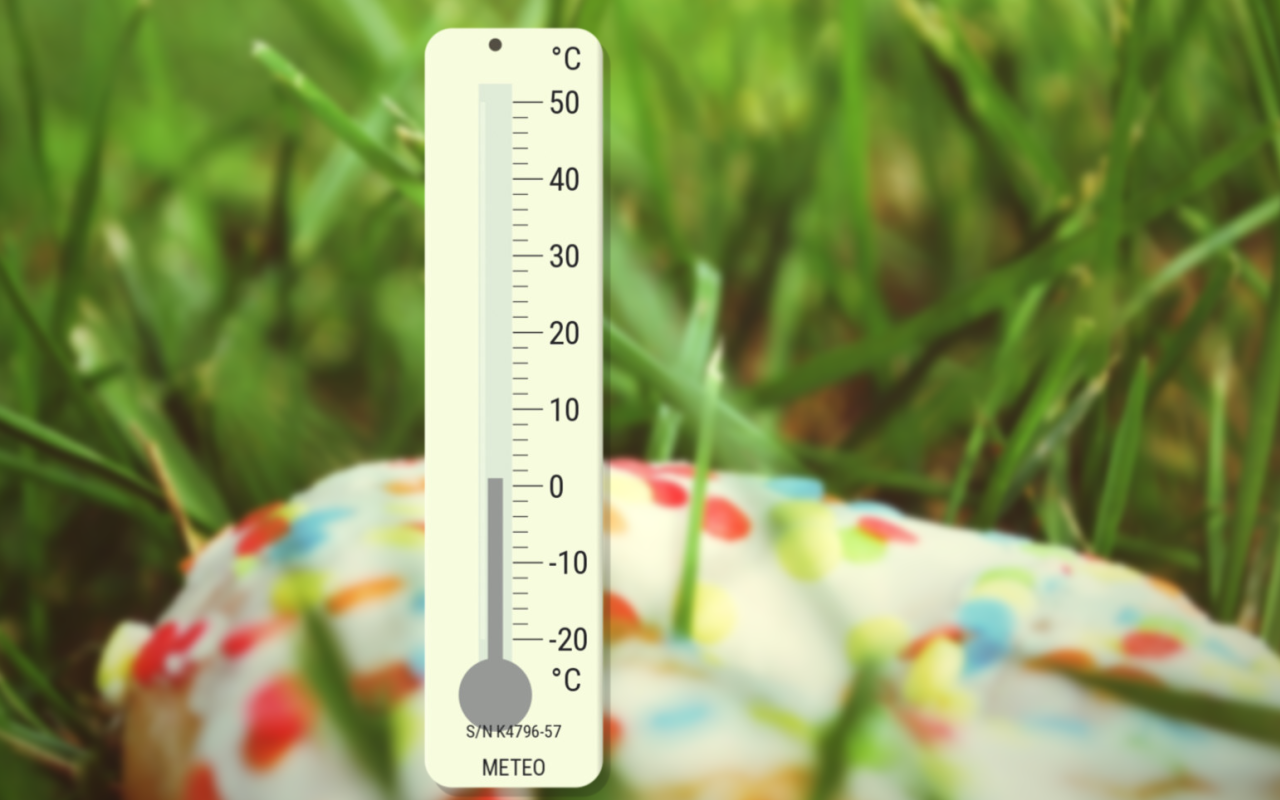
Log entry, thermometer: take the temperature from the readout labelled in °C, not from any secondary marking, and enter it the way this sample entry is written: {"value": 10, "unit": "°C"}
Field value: {"value": 1, "unit": "°C"}
